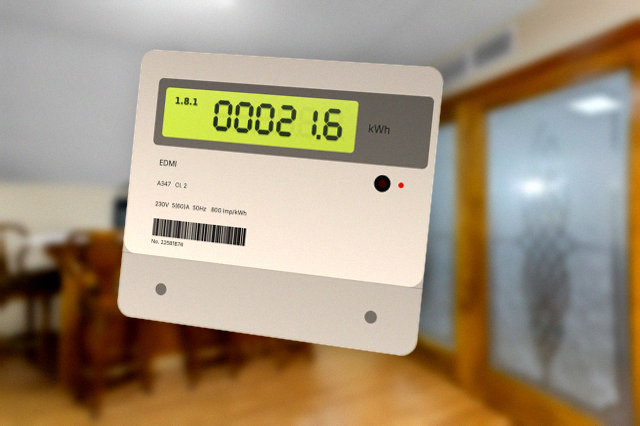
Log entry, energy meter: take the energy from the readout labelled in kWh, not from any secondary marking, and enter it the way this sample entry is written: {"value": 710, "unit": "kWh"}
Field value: {"value": 21.6, "unit": "kWh"}
